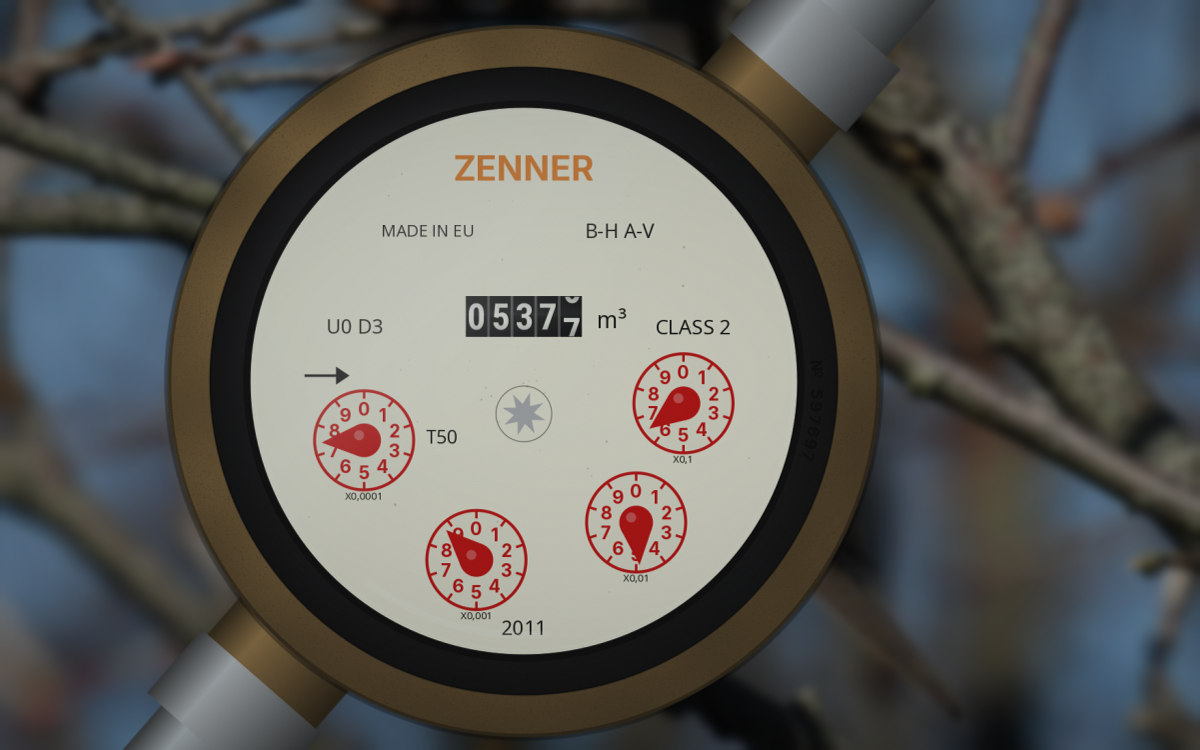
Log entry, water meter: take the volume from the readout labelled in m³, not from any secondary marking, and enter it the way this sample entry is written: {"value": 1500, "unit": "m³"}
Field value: {"value": 5376.6487, "unit": "m³"}
